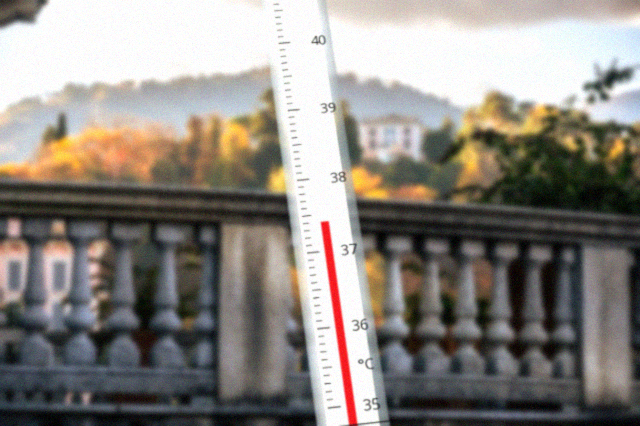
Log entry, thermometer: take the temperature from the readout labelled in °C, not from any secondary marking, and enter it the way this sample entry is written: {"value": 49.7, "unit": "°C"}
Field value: {"value": 37.4, "unit": "°C"}
